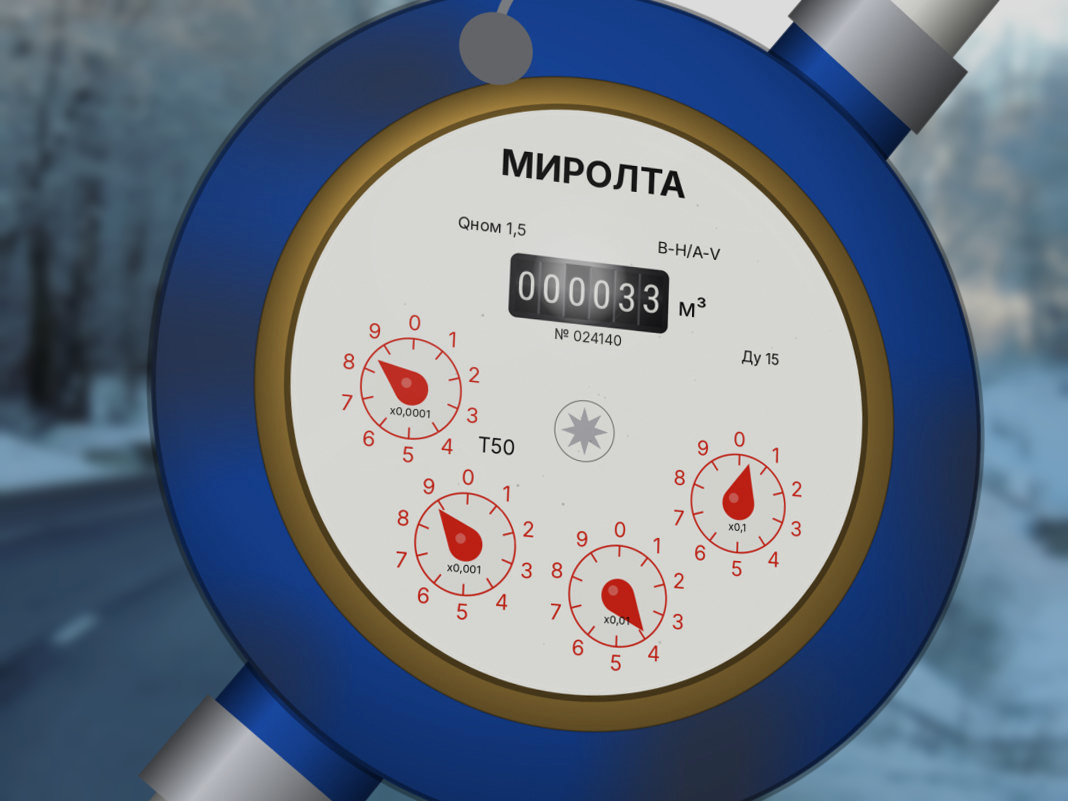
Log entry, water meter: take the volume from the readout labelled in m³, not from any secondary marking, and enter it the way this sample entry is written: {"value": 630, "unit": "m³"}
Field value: {"value": 33.0388, "unit": "m³"}
